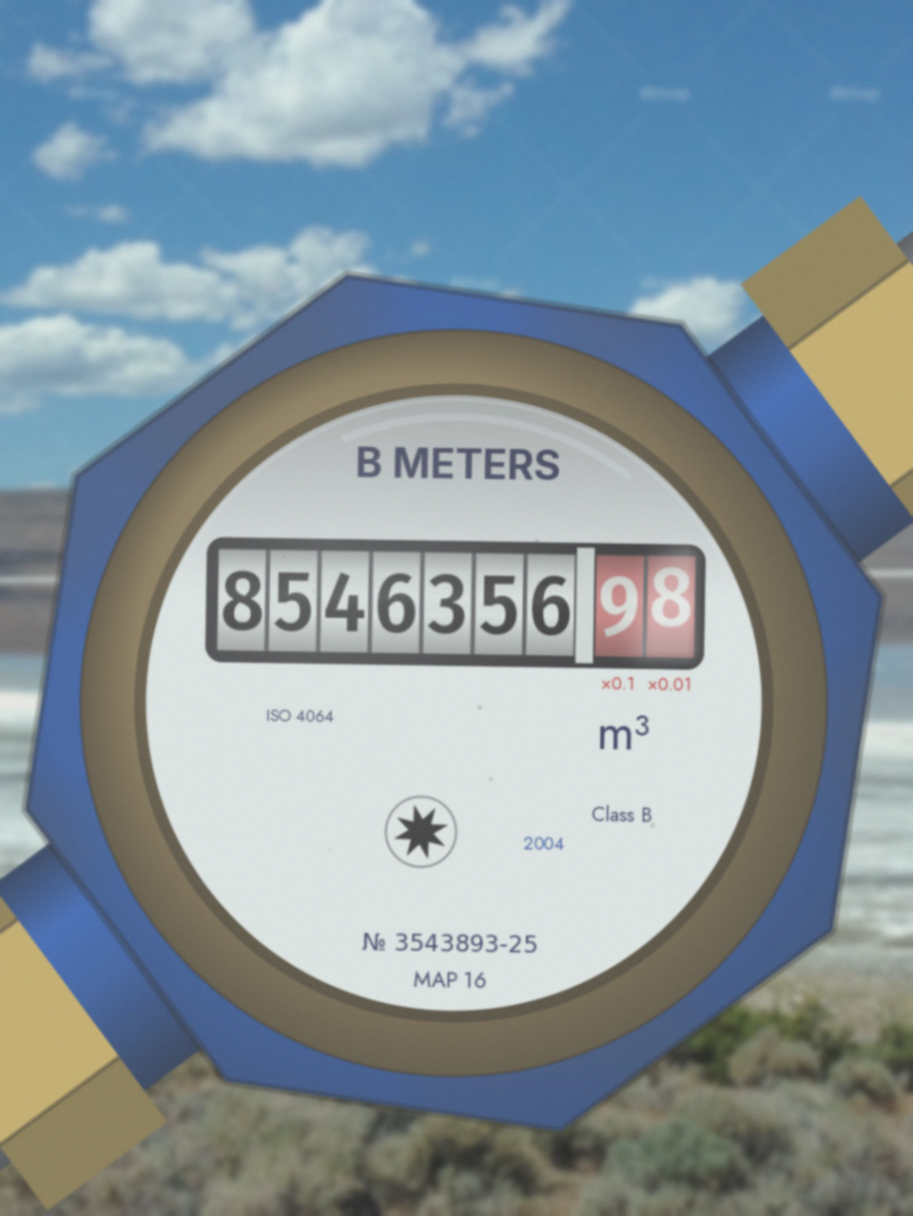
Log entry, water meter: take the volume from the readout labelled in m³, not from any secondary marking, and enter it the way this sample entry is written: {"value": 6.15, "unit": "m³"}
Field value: {"value": 8546356.98, "unit": "m³"}
